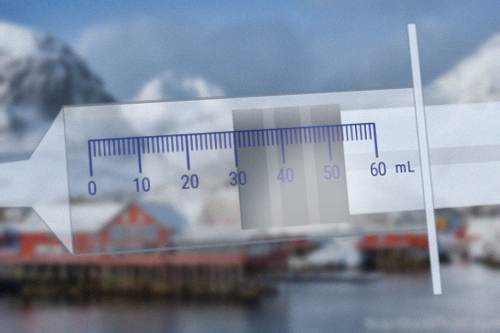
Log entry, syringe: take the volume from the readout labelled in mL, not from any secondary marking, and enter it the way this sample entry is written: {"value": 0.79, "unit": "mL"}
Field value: {"value": 30, "unit": "mL"}
